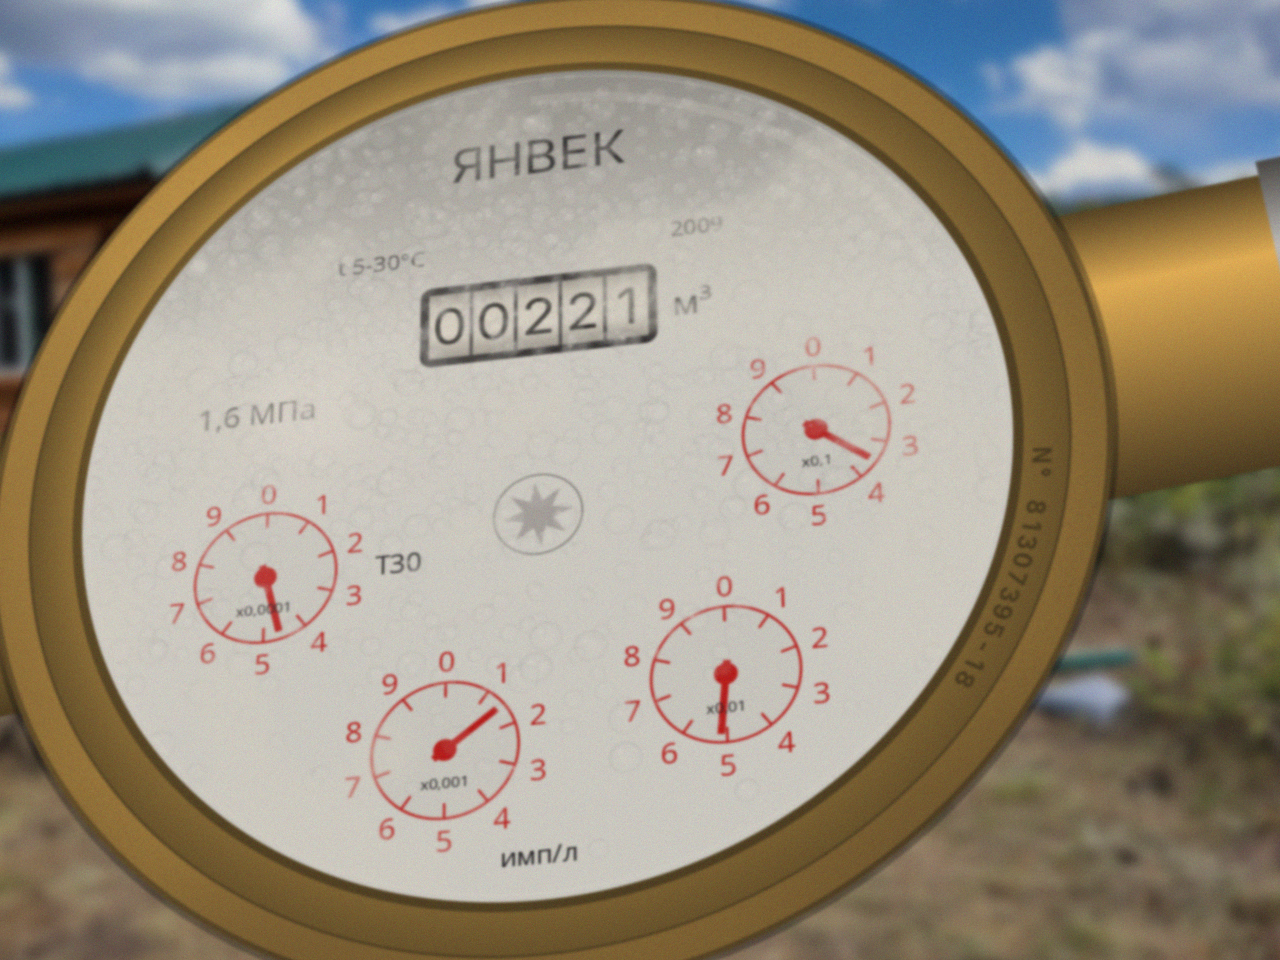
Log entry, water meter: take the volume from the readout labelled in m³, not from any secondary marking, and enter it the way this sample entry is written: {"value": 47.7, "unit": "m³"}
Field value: {"value": 221.3514, "unit": "m³"}
